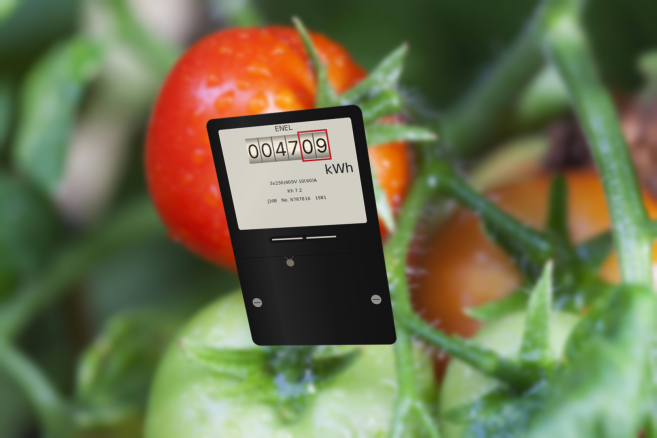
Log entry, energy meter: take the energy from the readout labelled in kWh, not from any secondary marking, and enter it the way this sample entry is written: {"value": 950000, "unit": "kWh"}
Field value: {"value": 47.09, "unit": "kWh"}
